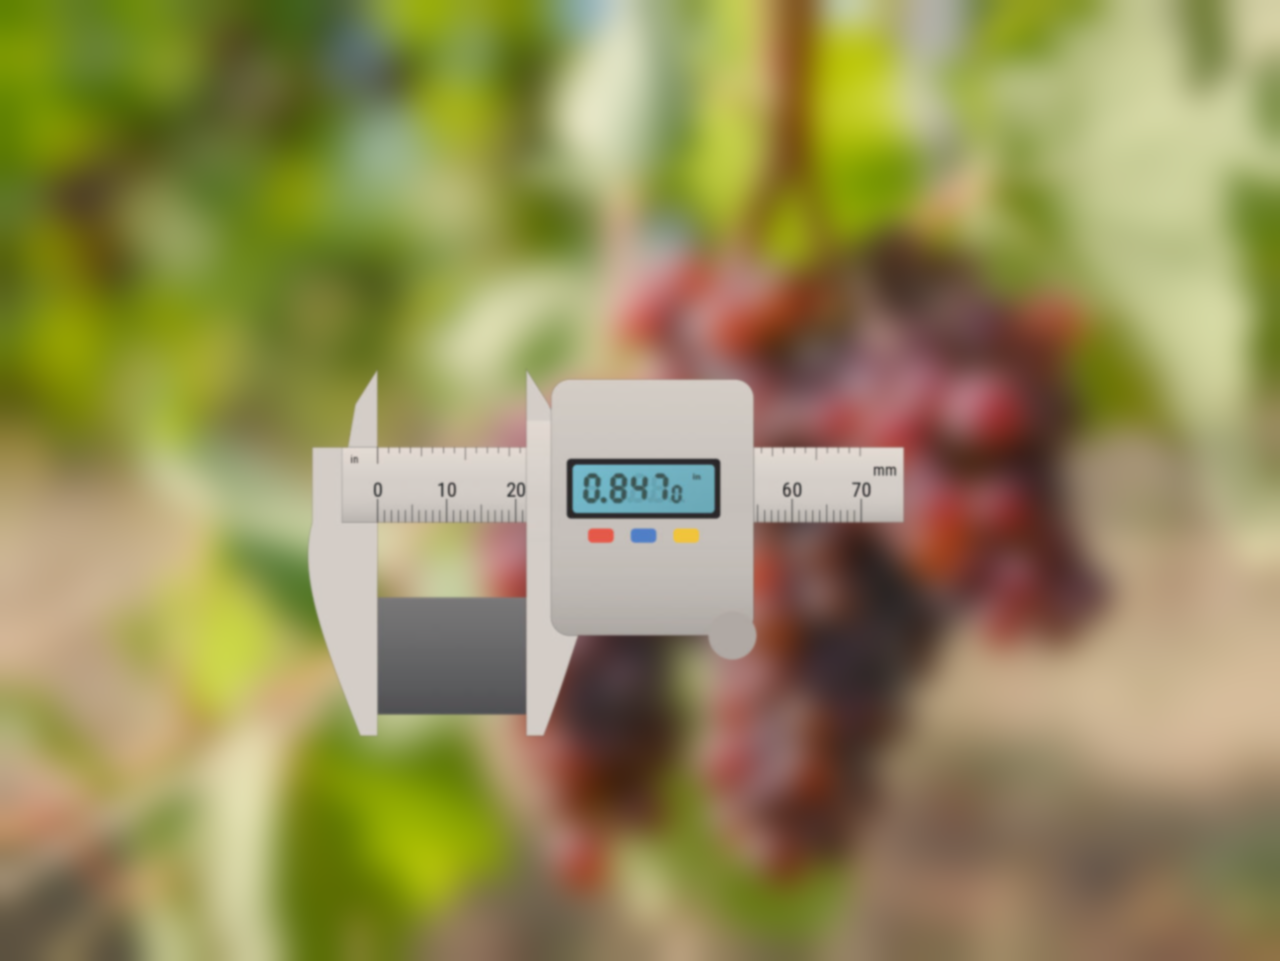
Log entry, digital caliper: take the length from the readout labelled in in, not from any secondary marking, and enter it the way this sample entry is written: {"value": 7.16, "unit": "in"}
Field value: {"value": 0.8470, "unit": "in"}
